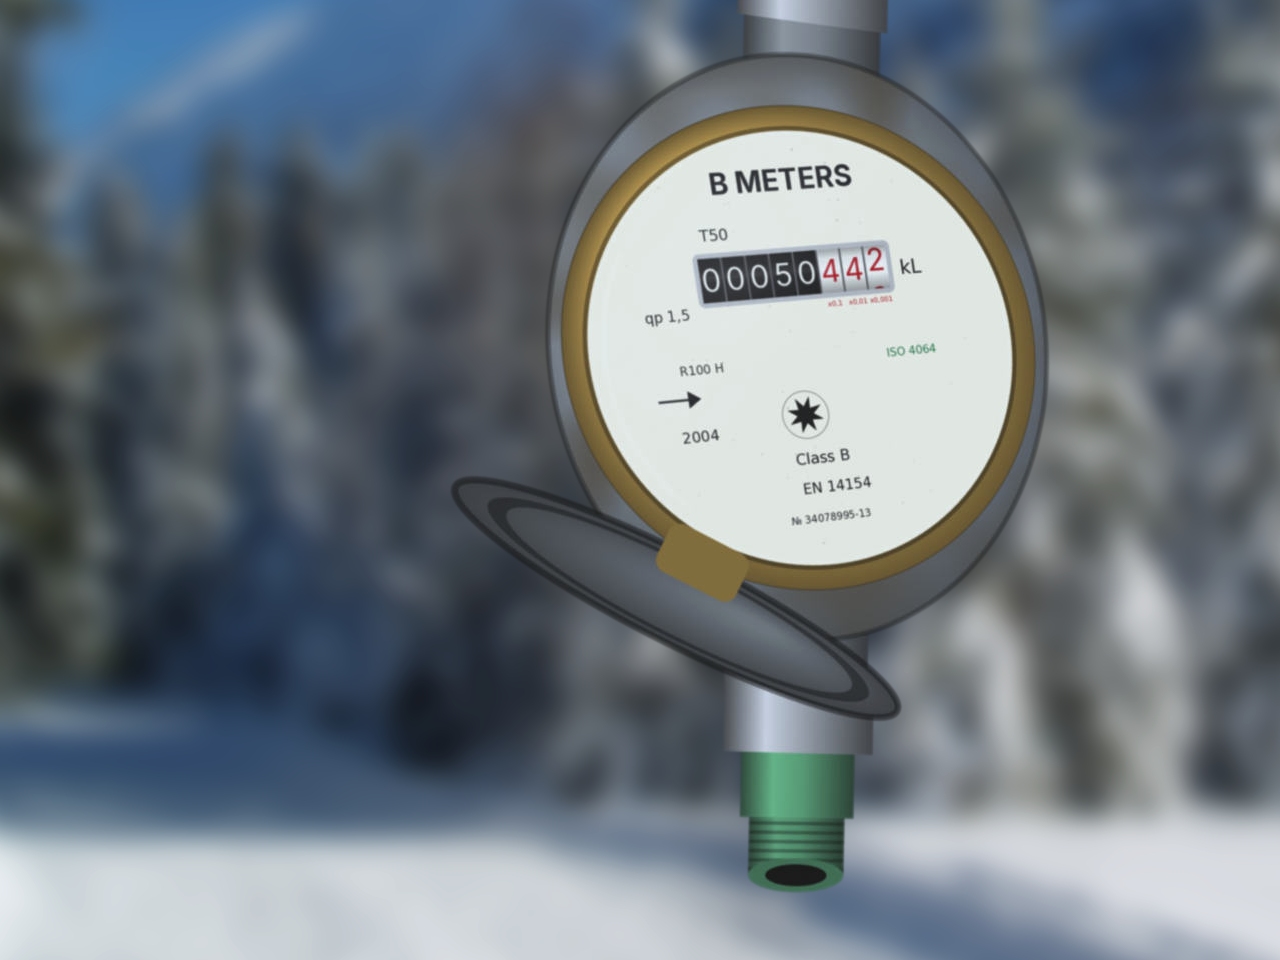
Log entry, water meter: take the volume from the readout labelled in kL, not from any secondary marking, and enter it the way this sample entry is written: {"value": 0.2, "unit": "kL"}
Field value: {"value": 50.442, "unit": "kL"}
